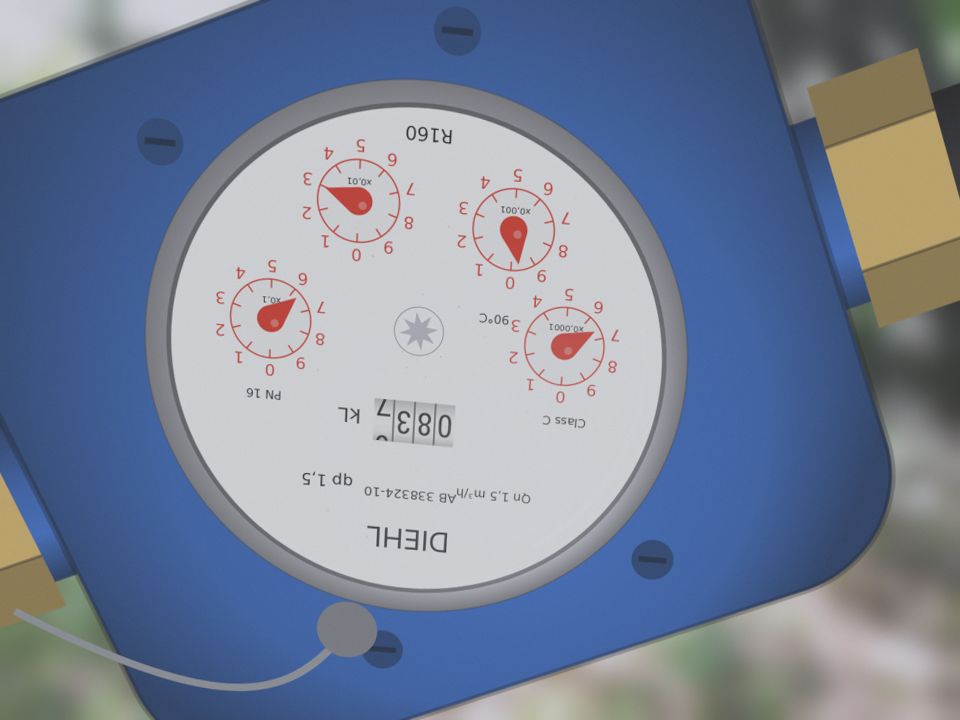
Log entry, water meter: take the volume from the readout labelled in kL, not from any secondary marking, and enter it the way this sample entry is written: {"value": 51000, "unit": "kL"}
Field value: {"value": 836.6296, "unit": "kL"}
